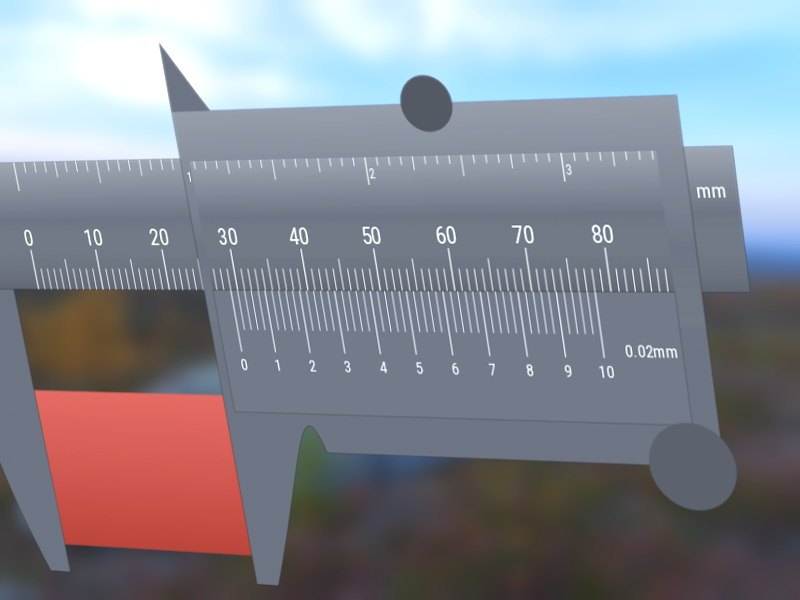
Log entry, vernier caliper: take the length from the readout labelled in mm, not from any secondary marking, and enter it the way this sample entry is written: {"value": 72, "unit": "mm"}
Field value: {"value": 29.0, "unit": "mm"}
